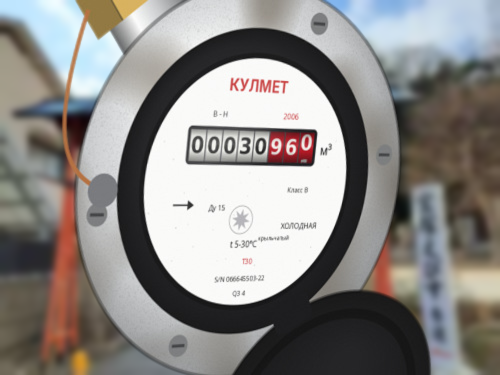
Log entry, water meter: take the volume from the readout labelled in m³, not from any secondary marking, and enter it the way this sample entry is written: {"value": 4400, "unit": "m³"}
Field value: {"value": 30.960, "unit": "m³"}
